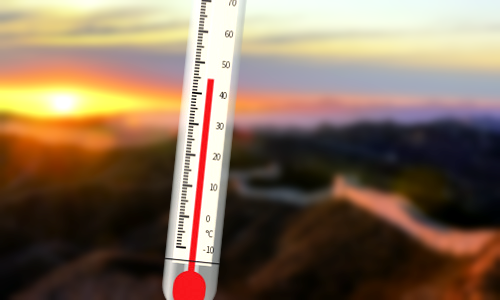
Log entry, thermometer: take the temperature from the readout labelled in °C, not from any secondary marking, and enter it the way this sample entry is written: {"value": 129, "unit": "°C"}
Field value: {"value": 45, "unit": "°C"}
